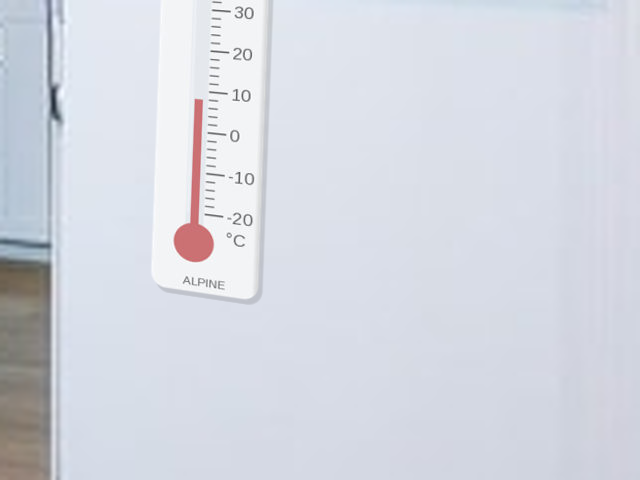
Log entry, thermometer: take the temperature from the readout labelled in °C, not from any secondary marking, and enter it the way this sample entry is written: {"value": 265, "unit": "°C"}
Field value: {"value": 8, "unit": "°C"}
